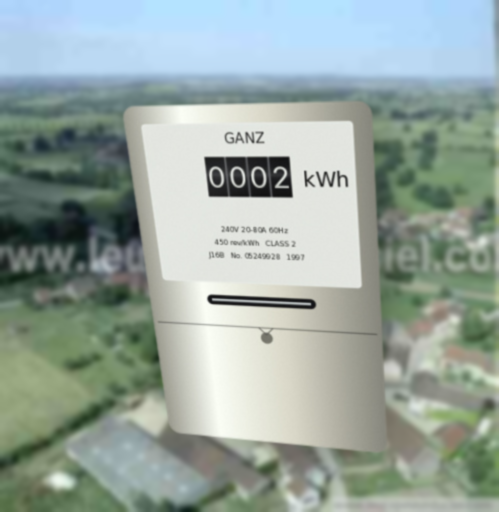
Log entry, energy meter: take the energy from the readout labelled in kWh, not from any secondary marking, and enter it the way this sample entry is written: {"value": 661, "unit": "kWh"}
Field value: {"value": 2, "unit": "kWh"}
